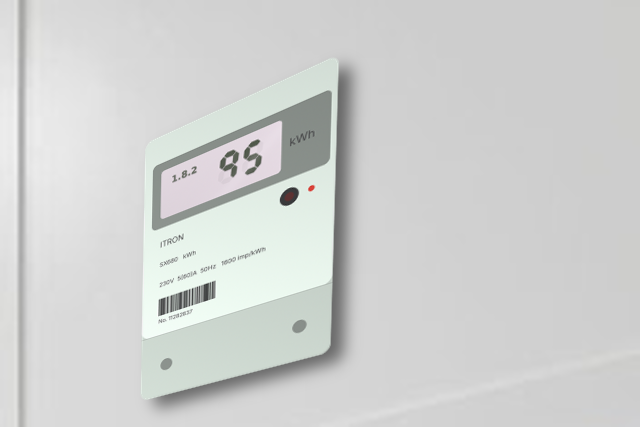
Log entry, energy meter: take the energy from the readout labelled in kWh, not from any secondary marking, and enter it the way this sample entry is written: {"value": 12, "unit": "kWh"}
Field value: {"value": 95, "unit": "kWh"}
